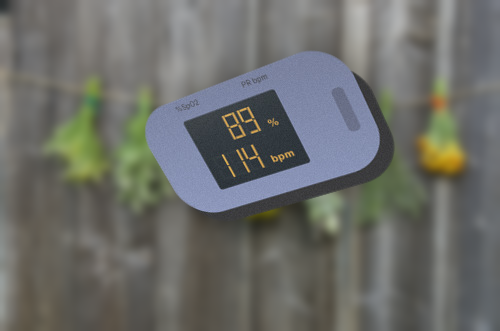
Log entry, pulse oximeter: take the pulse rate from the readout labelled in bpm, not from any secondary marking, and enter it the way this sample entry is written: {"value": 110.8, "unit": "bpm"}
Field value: {"value": 114, "unit": "bpm"}
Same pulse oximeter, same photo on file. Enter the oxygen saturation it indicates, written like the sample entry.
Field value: {"value": 89, "unit": "%"}
